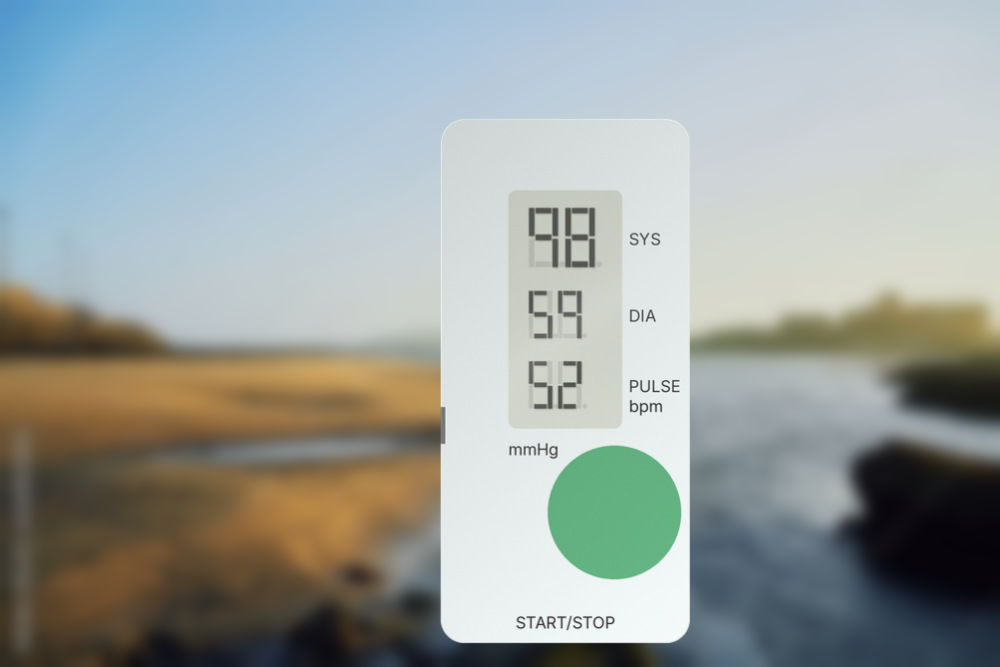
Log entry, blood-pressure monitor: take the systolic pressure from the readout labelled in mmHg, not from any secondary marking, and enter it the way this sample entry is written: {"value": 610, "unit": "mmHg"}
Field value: {"value": 98, "unit": "mmHg"}
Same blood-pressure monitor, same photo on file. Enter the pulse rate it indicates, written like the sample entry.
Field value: {"value": 52, "unit": "bpm"}
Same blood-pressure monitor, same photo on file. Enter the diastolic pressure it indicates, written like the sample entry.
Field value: {"value": 59, "unit": "mmHg"}
